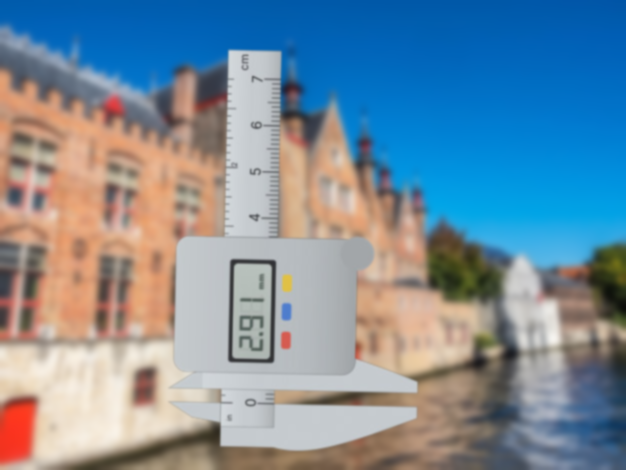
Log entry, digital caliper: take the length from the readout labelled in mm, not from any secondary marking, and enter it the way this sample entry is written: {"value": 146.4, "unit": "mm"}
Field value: {"value": 2.91, "unit": "mm"}
